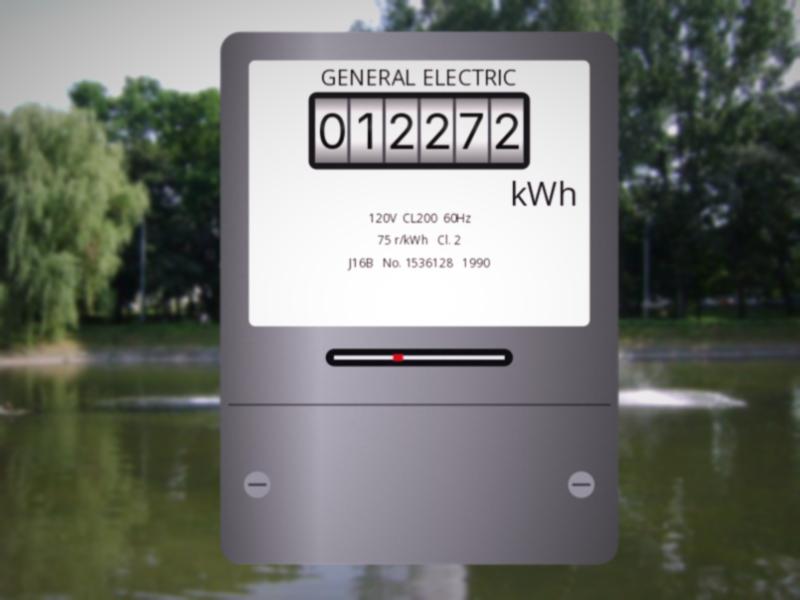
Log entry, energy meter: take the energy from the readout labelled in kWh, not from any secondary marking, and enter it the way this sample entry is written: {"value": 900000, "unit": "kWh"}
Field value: {"value": 12272, "unit": "kWh"}
